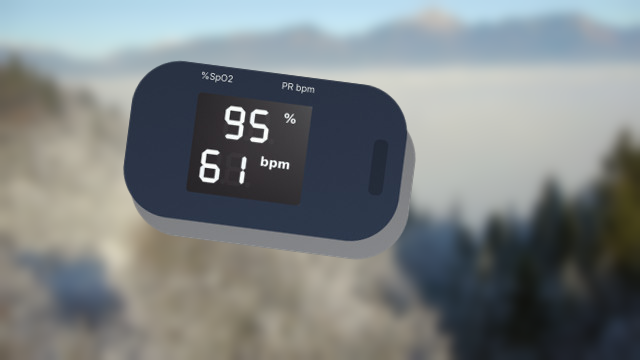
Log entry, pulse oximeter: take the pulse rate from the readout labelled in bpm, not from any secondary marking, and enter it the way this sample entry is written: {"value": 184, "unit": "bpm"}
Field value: {"value": 61, "unit": "bpm"}
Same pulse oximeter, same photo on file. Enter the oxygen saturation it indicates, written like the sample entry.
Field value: {"value": 95, "unit": "%"}
